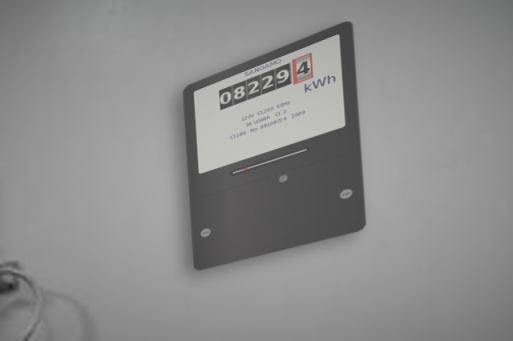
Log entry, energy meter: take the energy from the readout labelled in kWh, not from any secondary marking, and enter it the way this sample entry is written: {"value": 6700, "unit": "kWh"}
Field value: {"value": 8229.4, "unit": "kWh"}
